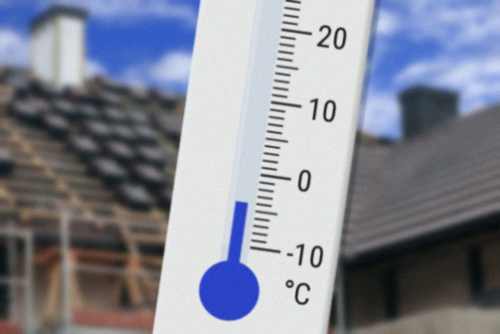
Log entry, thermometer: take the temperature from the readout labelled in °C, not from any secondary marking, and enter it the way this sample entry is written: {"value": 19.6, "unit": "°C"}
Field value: {"value": -4, "unit": "°C"}
